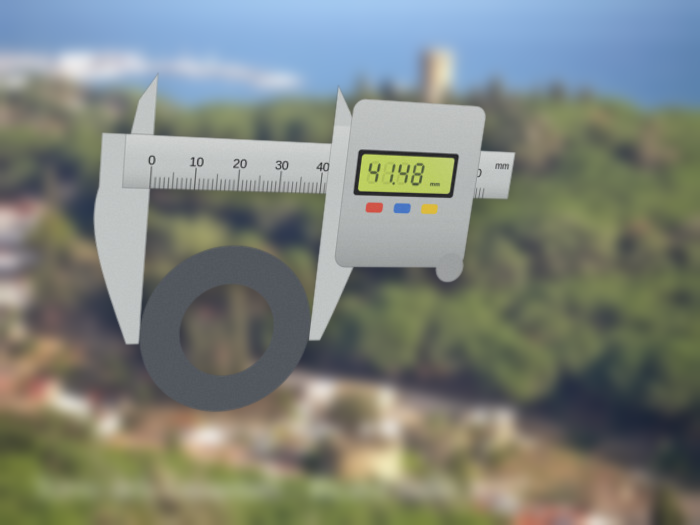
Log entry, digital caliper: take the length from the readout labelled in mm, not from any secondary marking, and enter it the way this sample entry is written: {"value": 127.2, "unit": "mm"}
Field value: {"value": 41.48, "unit": "mm"}
